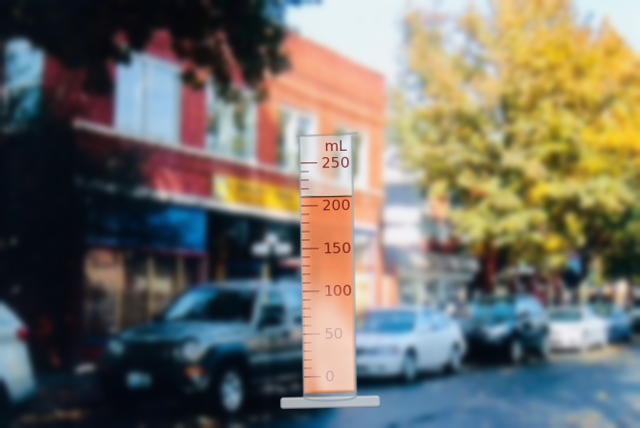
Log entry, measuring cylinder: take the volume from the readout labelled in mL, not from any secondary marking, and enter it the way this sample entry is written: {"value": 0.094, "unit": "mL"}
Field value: {"value": 210, "unit": "mL"}
